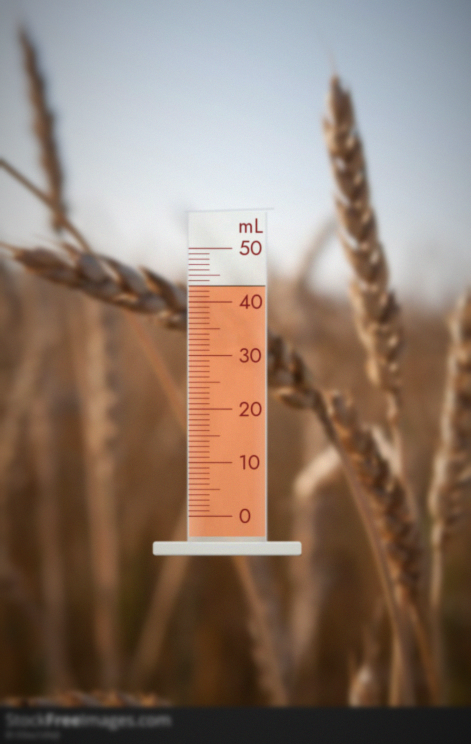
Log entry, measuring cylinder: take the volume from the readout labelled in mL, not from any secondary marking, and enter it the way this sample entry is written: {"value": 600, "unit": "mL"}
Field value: {"value": 43, "unit": "mL"}
